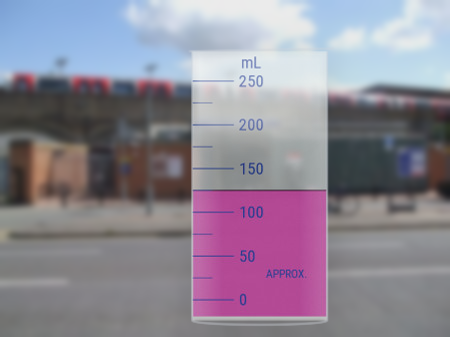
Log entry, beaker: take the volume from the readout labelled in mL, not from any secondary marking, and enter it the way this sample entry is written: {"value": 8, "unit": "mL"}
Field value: {"value": 125, "unit": "mL"}
